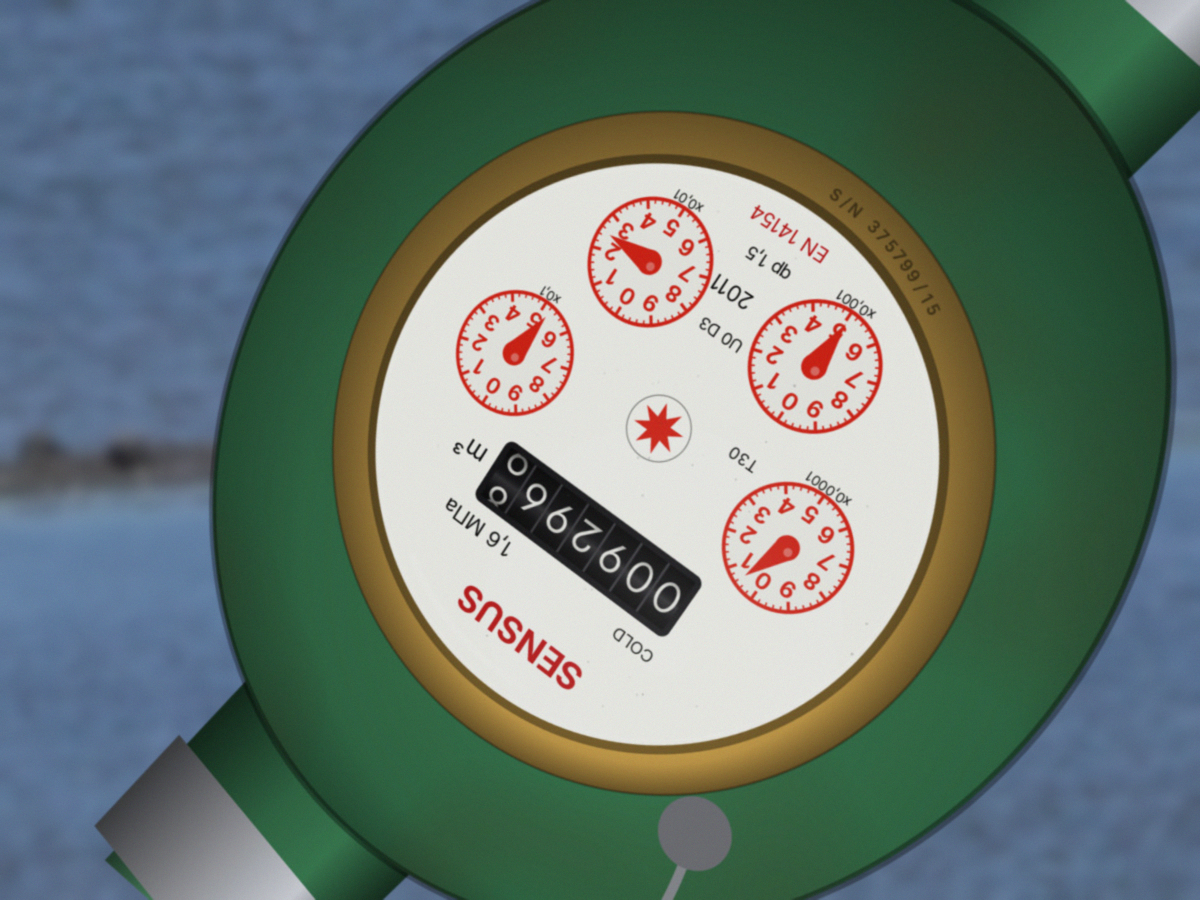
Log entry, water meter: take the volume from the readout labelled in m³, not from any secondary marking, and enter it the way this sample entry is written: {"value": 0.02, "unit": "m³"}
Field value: {"value": 92968.5250, "unit": "m³"}
